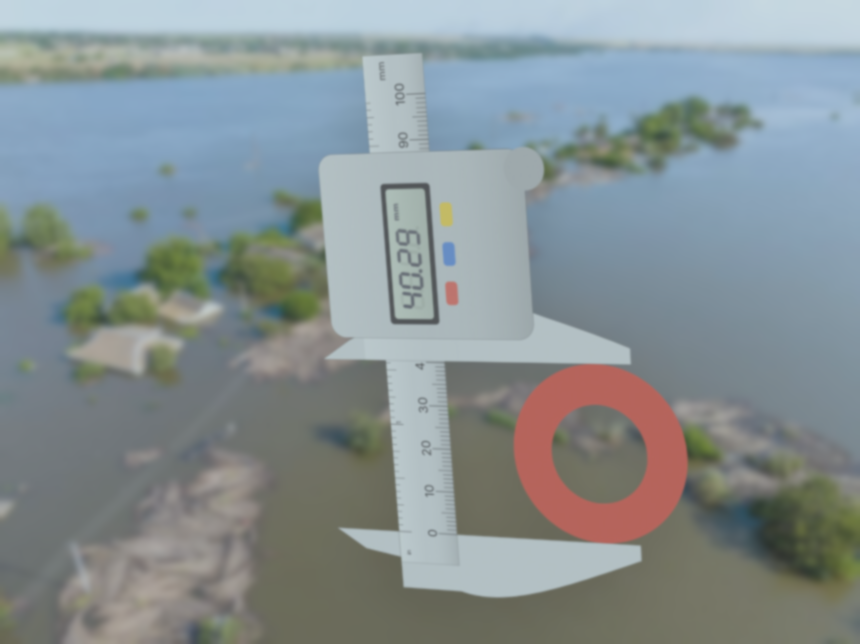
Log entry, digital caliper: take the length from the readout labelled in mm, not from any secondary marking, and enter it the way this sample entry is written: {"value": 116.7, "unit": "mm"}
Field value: {"value": 40.29, "unit": "mm"}
